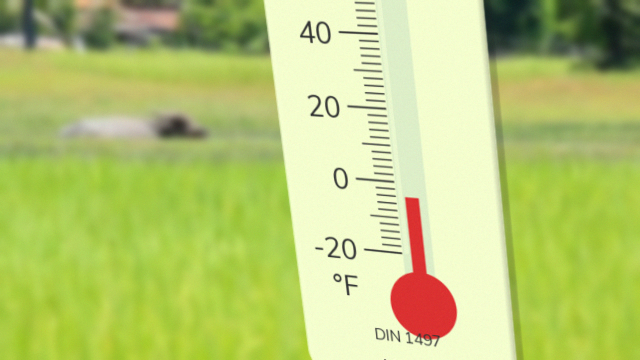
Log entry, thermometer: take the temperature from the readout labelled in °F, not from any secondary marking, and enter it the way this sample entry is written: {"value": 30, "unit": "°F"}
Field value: {"value": -4, "unit": "°F"}
